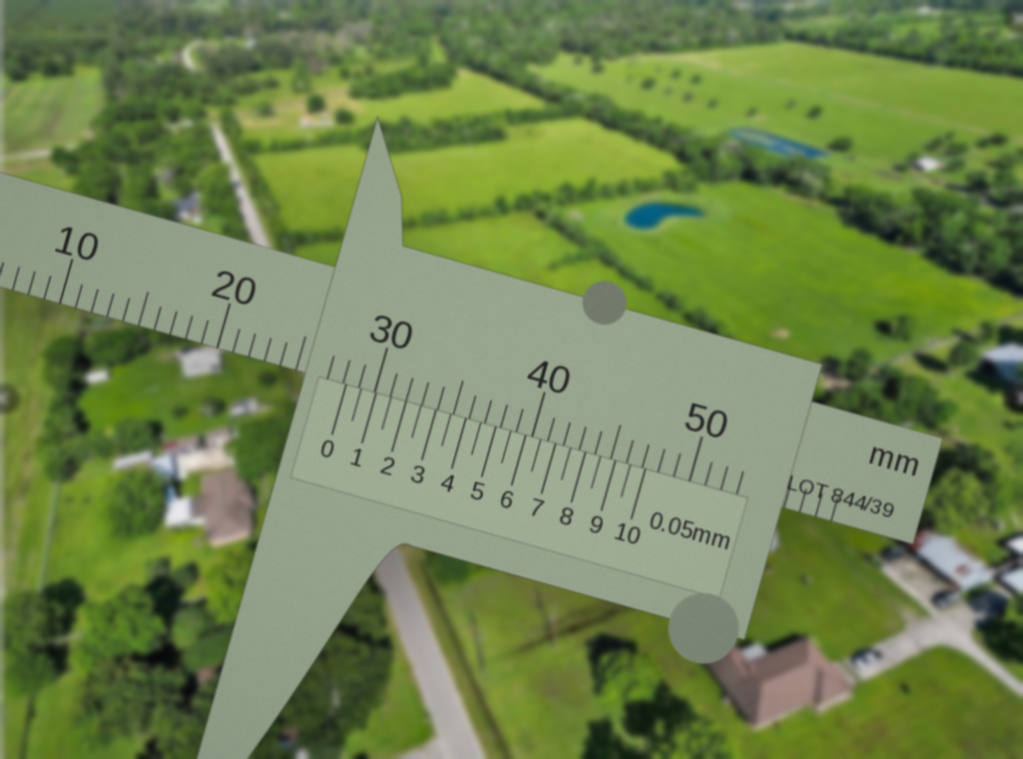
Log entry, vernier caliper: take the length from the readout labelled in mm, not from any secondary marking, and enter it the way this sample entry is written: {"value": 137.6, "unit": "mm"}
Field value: {"value": 28.2, "unit": "mm"}
